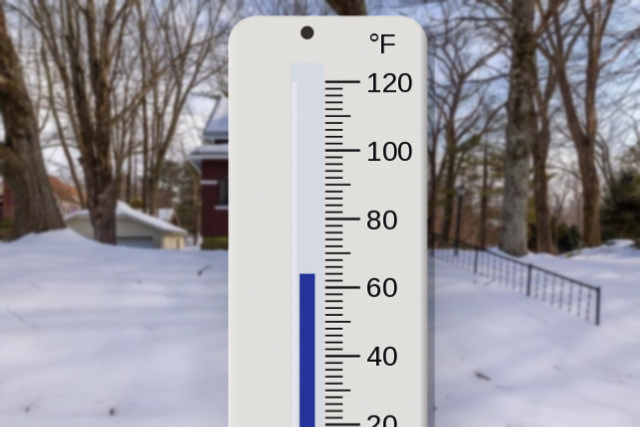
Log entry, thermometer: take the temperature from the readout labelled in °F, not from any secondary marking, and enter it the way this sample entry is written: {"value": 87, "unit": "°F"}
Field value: {"value": 64, "unit": "°F"}
